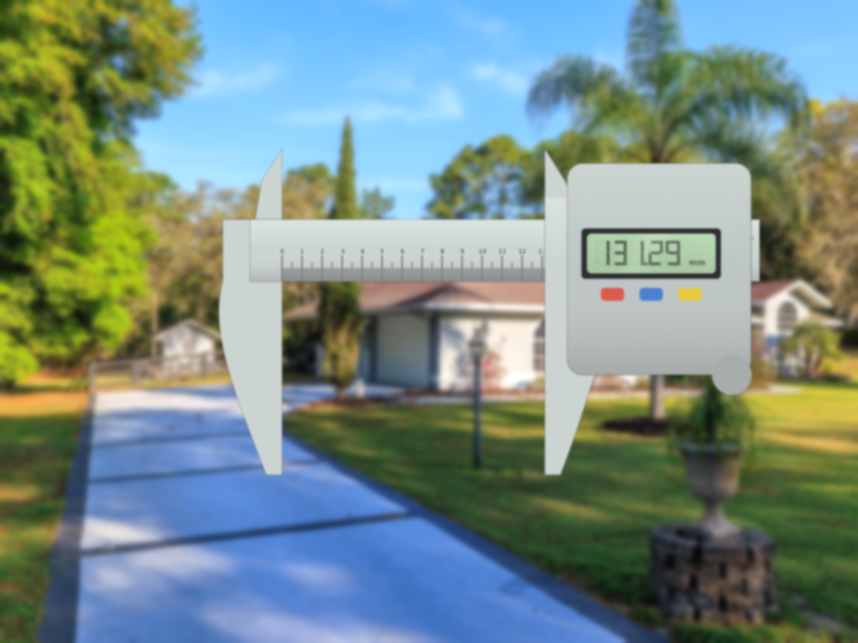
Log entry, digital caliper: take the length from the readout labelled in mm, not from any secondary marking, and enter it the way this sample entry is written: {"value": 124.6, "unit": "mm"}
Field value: {"value": 131.29, "unit": "mm"}
